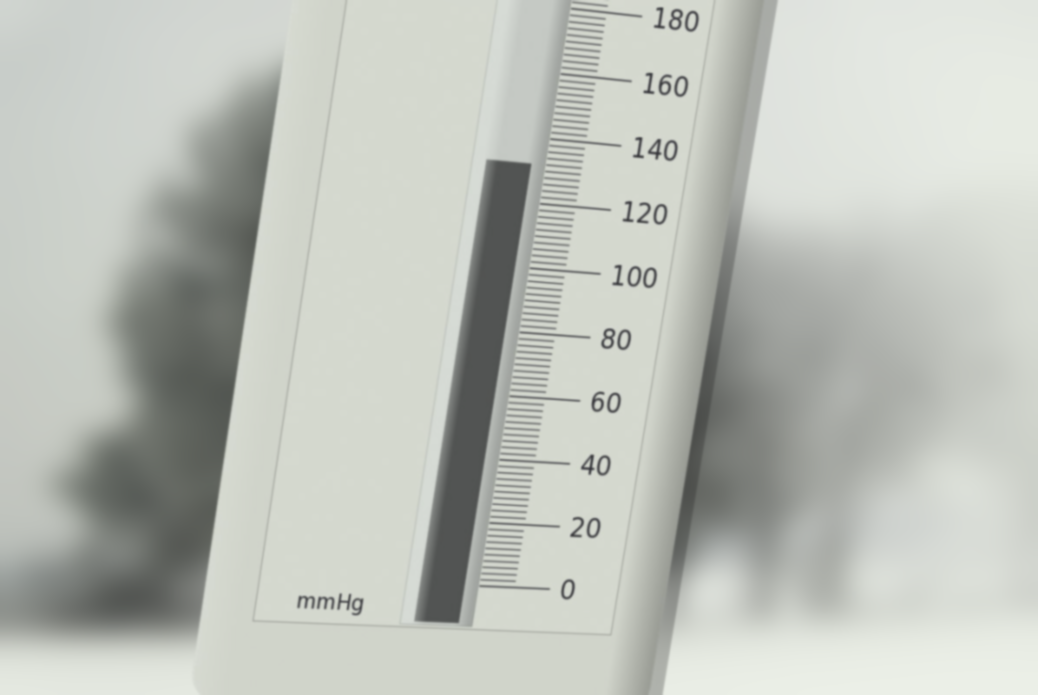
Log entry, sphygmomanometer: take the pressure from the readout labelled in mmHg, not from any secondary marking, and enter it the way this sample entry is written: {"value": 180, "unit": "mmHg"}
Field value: {"value": 132, "unit": "mmHg"}
